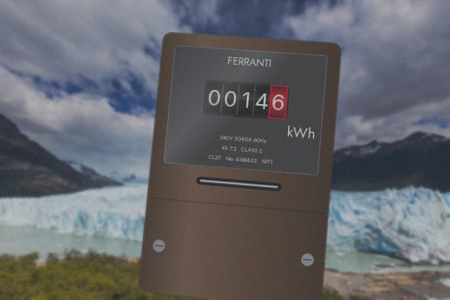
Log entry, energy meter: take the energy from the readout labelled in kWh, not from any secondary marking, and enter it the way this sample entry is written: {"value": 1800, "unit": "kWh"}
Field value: {"value": 14.6, "unit": "kWh"}
